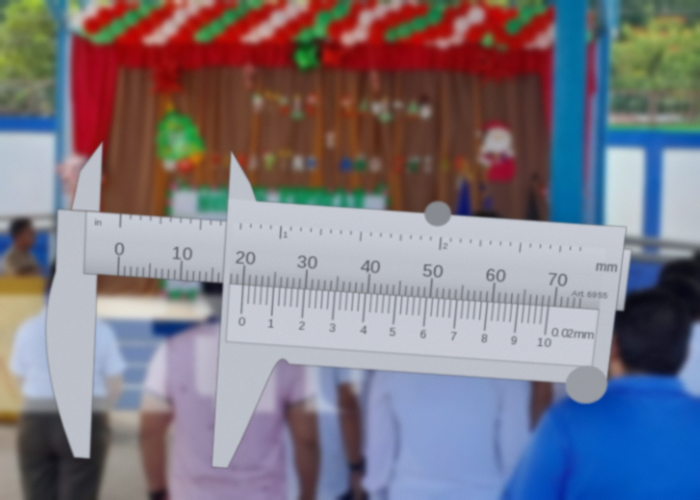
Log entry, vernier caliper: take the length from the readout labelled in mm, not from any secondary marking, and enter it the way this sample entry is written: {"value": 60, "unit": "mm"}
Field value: {"value": 20.0, "unit": "mm"}
